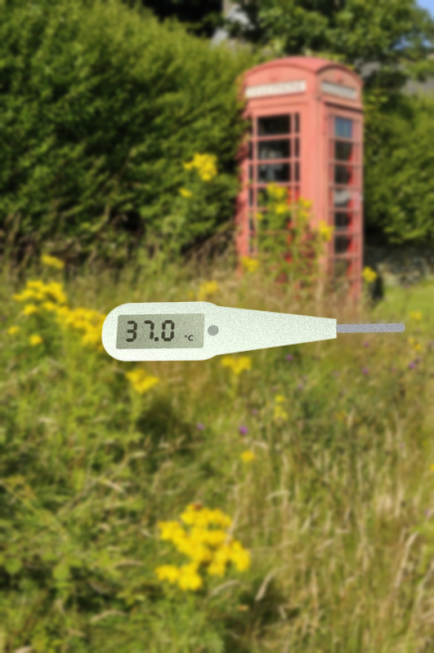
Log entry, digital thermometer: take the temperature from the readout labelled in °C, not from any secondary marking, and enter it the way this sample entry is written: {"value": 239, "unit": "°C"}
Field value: {"value": 37.0, "unit": "°C"}
